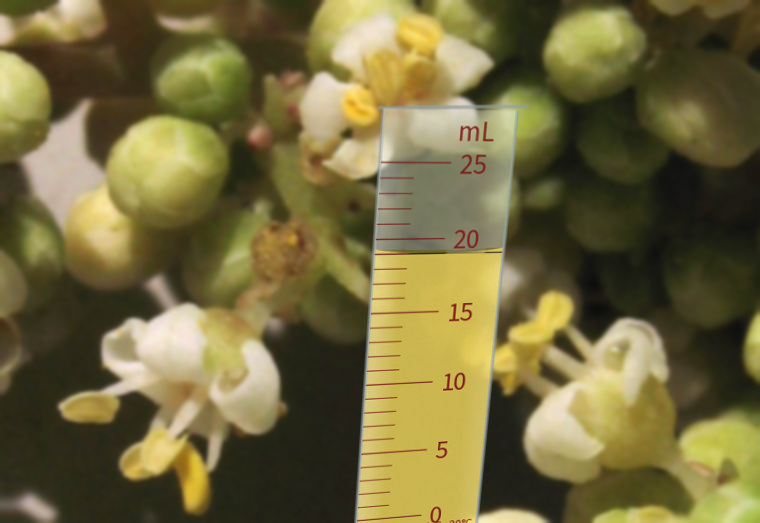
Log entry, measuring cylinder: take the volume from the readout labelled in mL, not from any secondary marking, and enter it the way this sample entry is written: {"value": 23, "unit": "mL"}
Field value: {"value": 19, "unit": "mL"}
